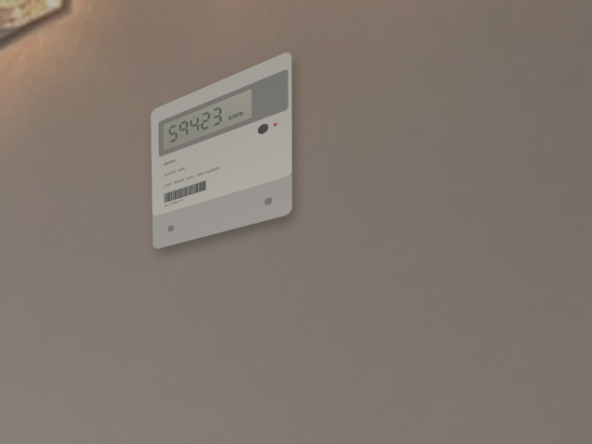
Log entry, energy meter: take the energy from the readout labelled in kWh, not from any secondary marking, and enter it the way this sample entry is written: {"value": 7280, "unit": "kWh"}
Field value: {"value": 59423, "unit": "kWh"}
